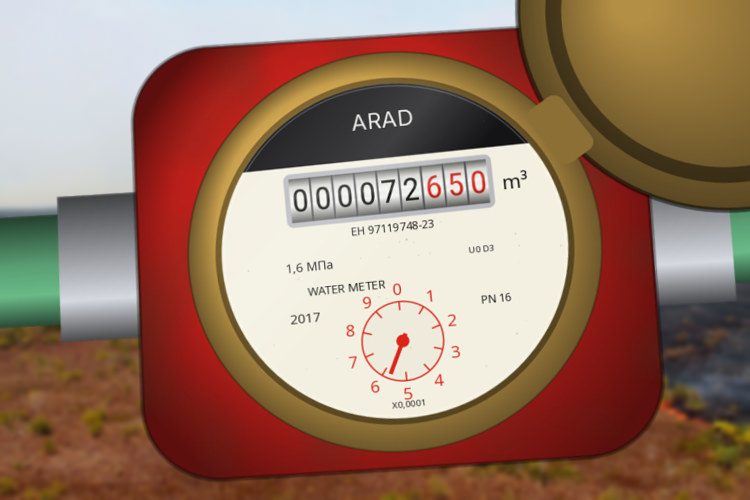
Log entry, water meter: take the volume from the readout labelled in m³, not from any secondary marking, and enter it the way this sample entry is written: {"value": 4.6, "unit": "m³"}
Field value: {"value": 72.6505, "unit": "m³"}
